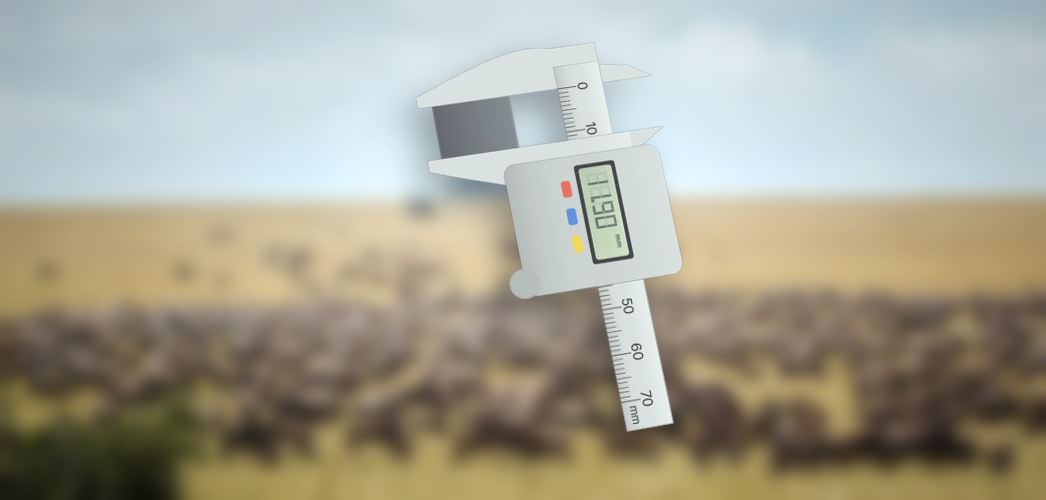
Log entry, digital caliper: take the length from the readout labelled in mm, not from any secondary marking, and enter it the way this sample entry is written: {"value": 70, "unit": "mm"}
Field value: {"value": 11.90, "unit": "mm"}
